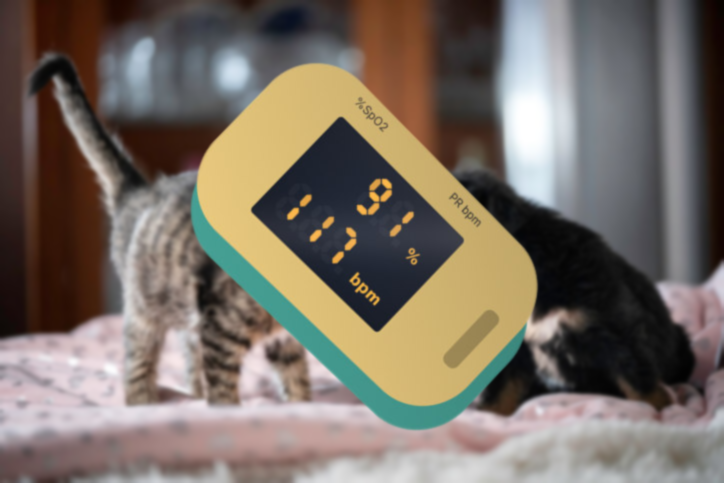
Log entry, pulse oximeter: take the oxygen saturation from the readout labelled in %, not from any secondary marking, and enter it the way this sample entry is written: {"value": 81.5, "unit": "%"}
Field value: {"value": 91, "unit": "%"}
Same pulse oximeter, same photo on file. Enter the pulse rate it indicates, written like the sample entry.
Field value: {"value": 117, "unit": "bpm"}
